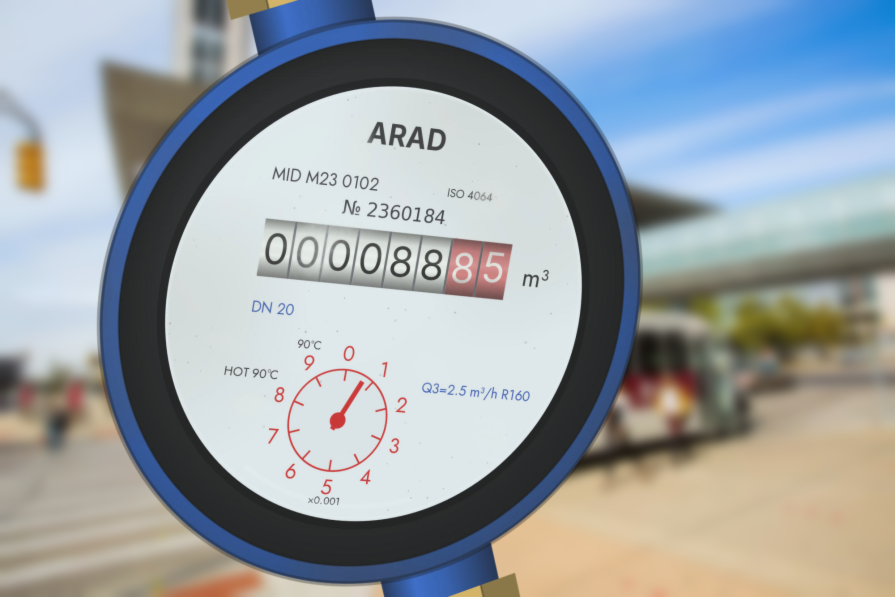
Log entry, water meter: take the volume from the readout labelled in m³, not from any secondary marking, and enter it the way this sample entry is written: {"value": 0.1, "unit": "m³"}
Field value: {"value": 88.850, "unit": "m³"}
